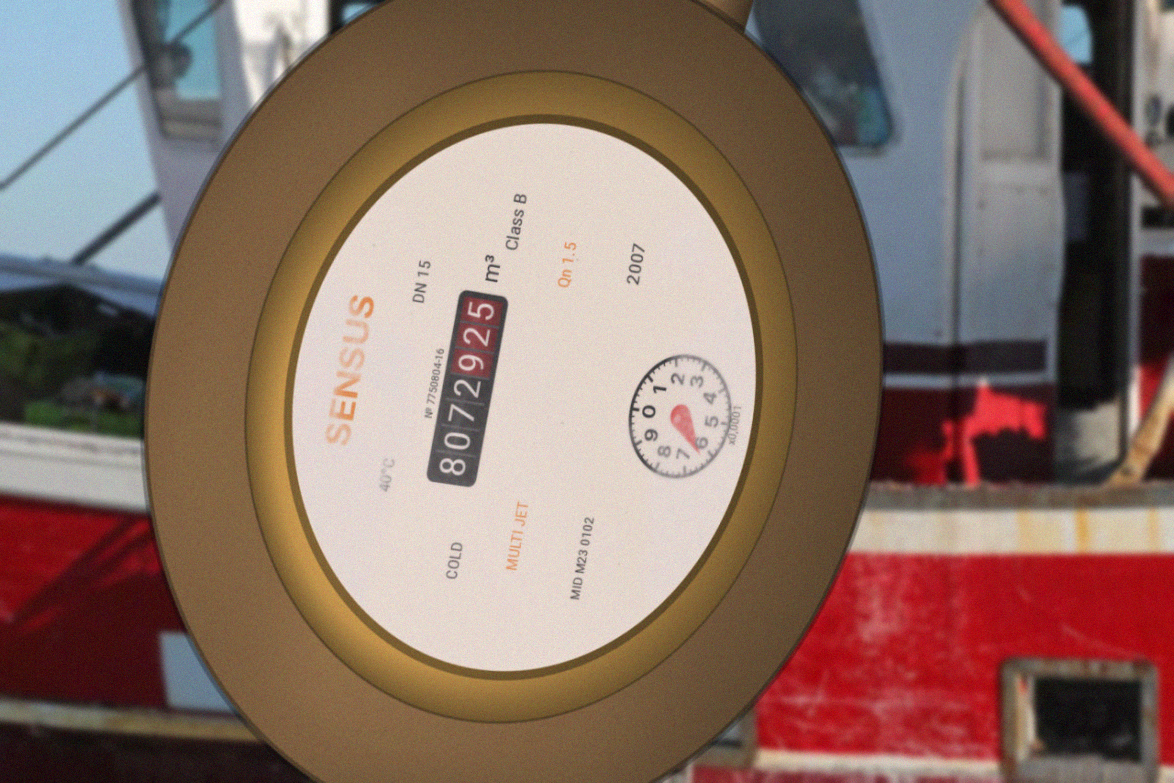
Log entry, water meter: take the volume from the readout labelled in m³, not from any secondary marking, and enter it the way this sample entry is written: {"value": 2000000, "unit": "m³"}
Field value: {"value": 8072.9256, "unit": "m³"}
